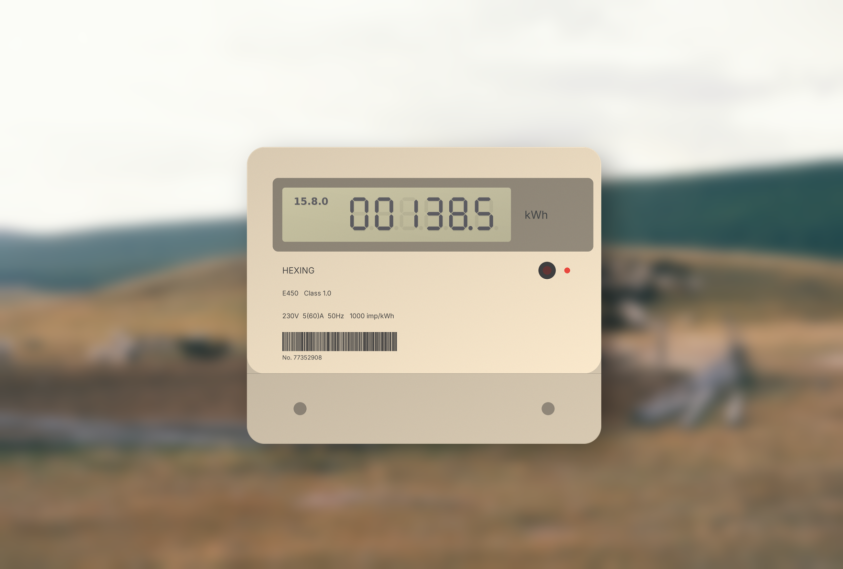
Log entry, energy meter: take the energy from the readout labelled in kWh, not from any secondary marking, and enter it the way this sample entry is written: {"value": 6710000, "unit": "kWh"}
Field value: {"value": 138.5, "unit": "kWh"}
